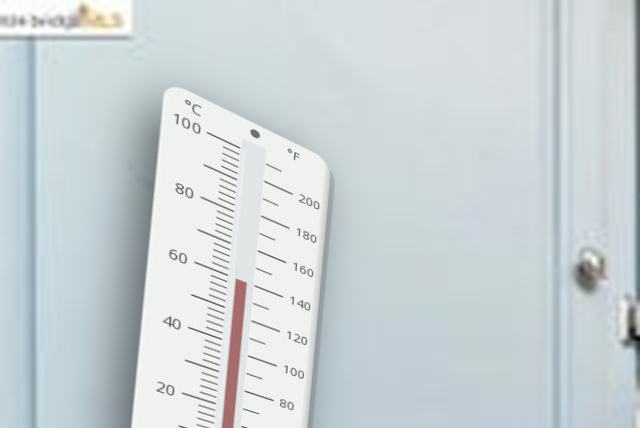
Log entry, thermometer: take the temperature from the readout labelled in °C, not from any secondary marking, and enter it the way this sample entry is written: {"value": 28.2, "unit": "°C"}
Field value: {"value": 60, "unit": "°C"}
